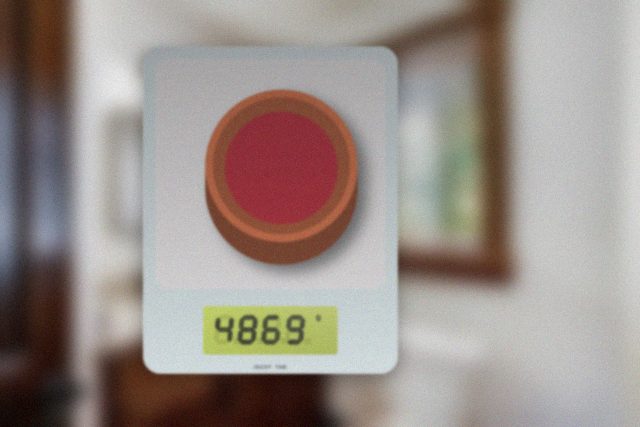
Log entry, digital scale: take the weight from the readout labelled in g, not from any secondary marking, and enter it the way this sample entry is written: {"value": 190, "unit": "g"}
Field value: {"value": 4869, "unit": "g"}
